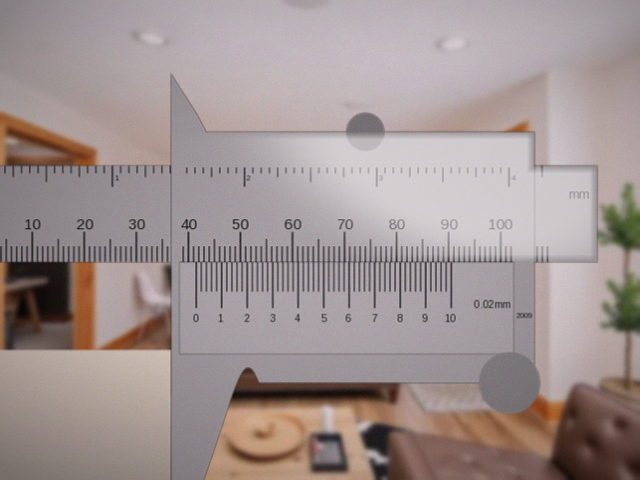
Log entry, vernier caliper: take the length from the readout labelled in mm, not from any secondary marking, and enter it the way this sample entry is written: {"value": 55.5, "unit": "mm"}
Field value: {"value": 41.5, "unit": "mm"}
